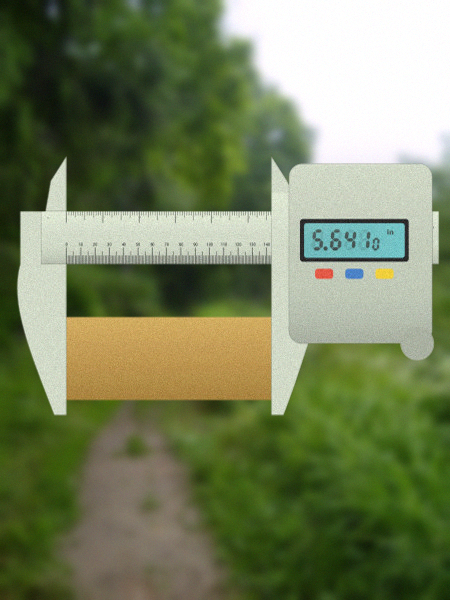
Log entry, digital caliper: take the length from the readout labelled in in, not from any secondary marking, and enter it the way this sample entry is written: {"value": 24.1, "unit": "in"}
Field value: {"value": 5.6410, "unit": "in"}
